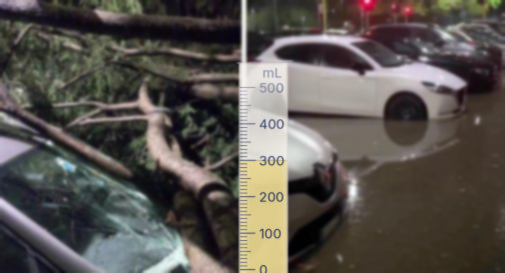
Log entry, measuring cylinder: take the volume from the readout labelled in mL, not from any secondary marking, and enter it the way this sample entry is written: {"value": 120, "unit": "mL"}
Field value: {"value": 300, "unit": "mL"}
